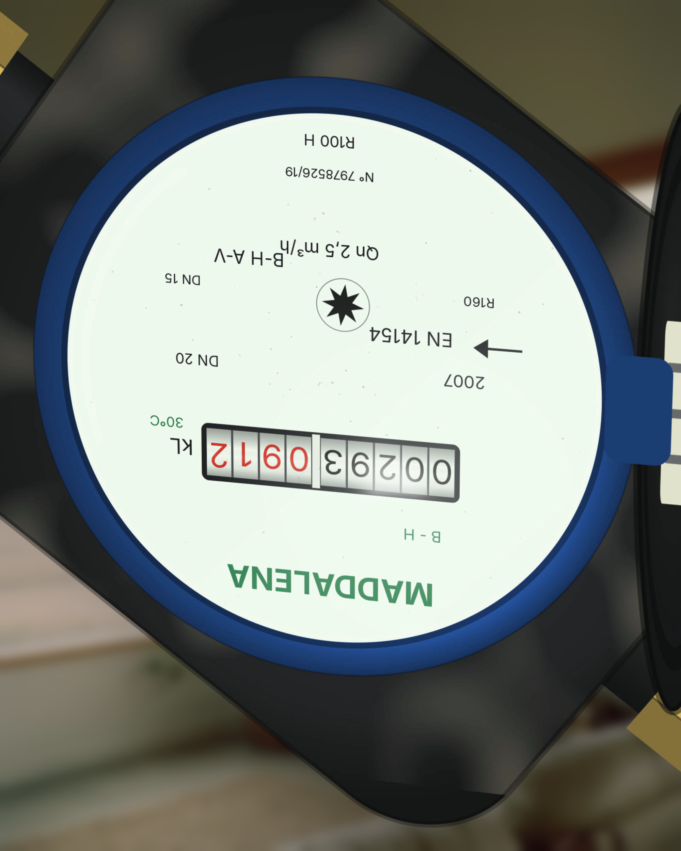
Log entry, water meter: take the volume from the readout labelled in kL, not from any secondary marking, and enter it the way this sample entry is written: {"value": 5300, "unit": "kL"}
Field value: {"value": 293.0912, "unit": "kL"}
